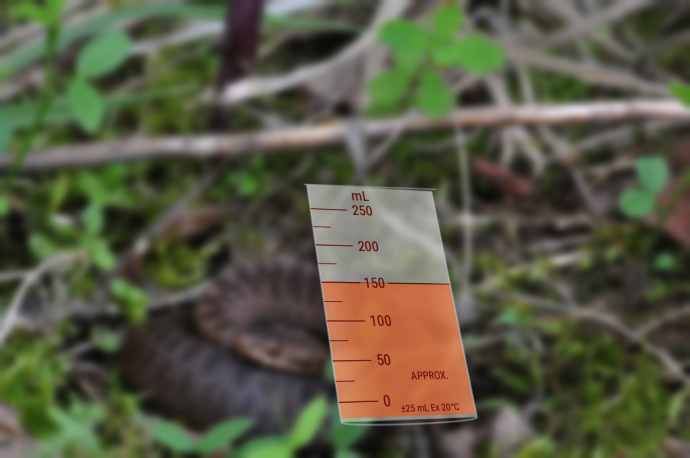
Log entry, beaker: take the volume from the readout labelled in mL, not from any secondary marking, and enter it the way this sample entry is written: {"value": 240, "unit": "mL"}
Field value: {"value": 150, "unit": "mL"}
